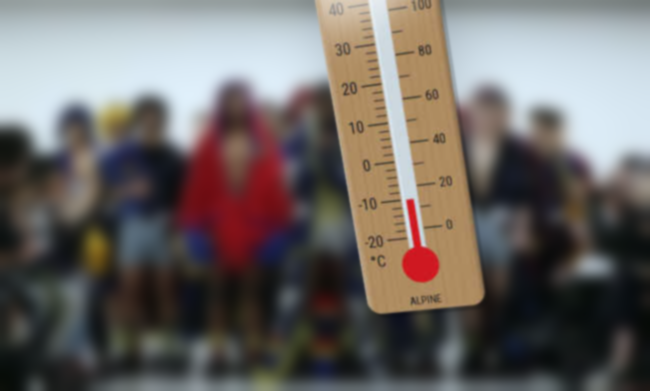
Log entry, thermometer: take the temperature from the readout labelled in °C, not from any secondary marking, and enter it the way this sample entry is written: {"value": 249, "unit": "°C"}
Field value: {"value": -10, "unit": "°C"}
